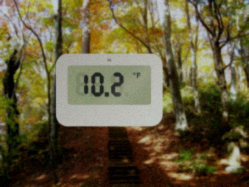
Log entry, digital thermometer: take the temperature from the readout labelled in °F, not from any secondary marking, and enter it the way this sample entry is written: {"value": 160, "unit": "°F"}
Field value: {"value": 10.2, "unit": "°F"}
